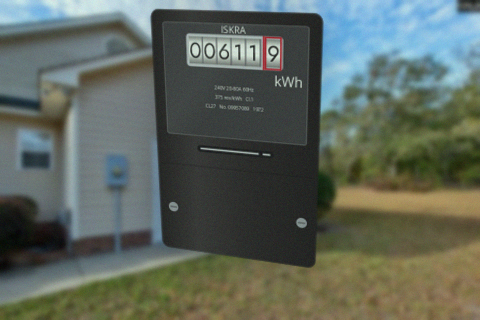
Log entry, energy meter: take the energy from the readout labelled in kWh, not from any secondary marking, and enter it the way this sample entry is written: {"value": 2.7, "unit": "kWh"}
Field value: {"value": 611.9, "unit": "kWh"}
